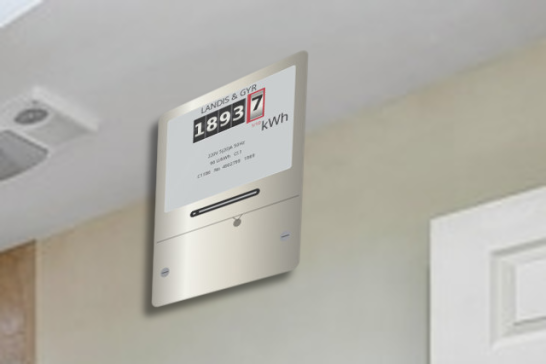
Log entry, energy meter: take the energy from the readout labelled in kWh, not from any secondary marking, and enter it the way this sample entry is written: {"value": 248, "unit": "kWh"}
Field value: {"value": 1893.7, "unit": "kWh"}
